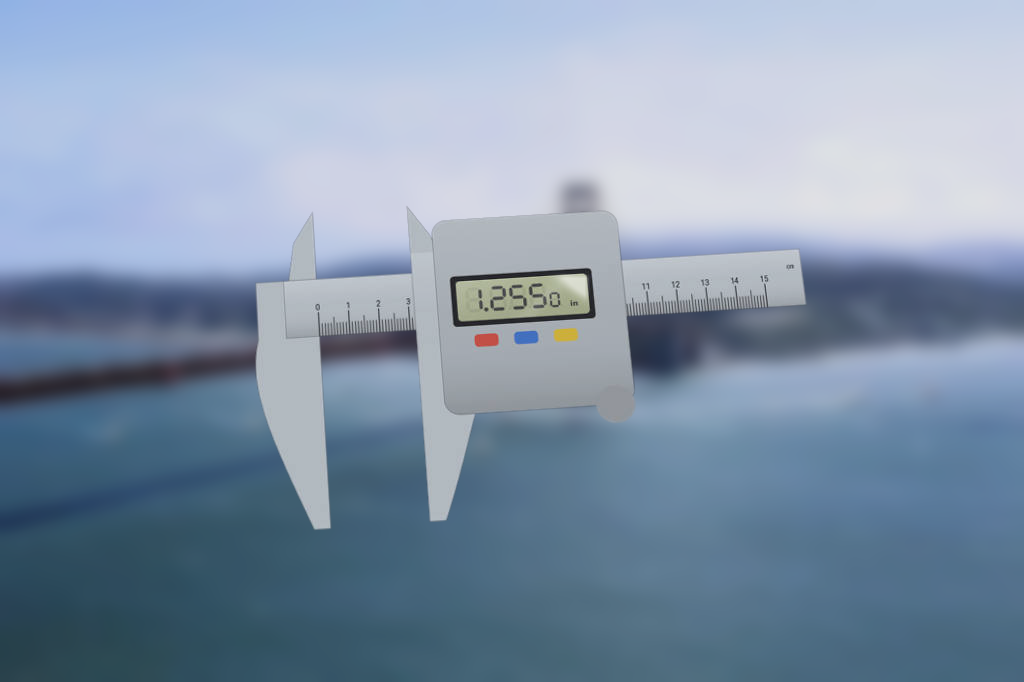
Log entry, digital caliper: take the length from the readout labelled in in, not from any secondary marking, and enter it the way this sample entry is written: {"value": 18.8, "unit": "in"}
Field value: {"value": 1.2550, "unit": "in"}
